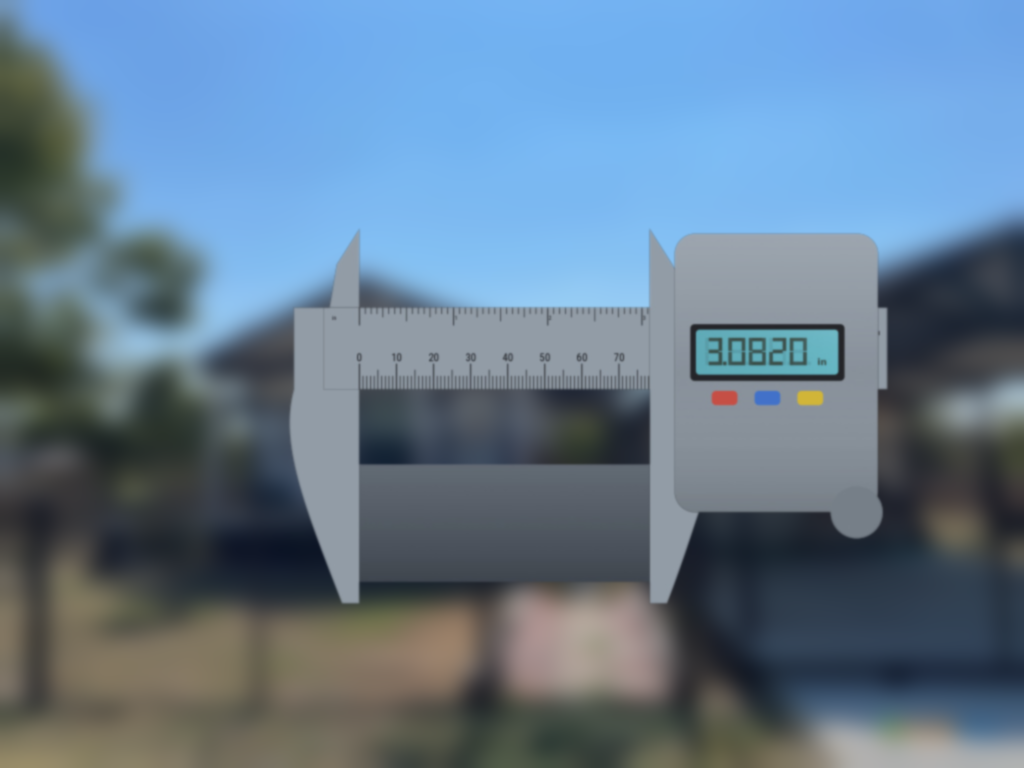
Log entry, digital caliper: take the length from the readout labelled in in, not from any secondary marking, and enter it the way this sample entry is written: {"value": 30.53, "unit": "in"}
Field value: {"value": 3.0820, "unit": "in"}
